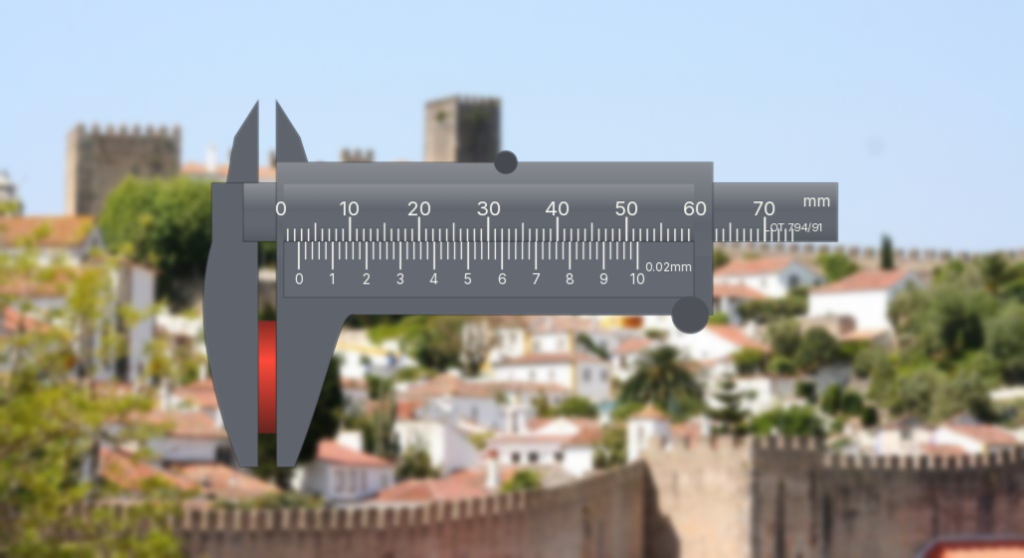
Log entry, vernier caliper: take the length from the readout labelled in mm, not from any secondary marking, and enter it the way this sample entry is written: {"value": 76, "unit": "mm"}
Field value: {"value": 2.6, "unit": "mm"}
